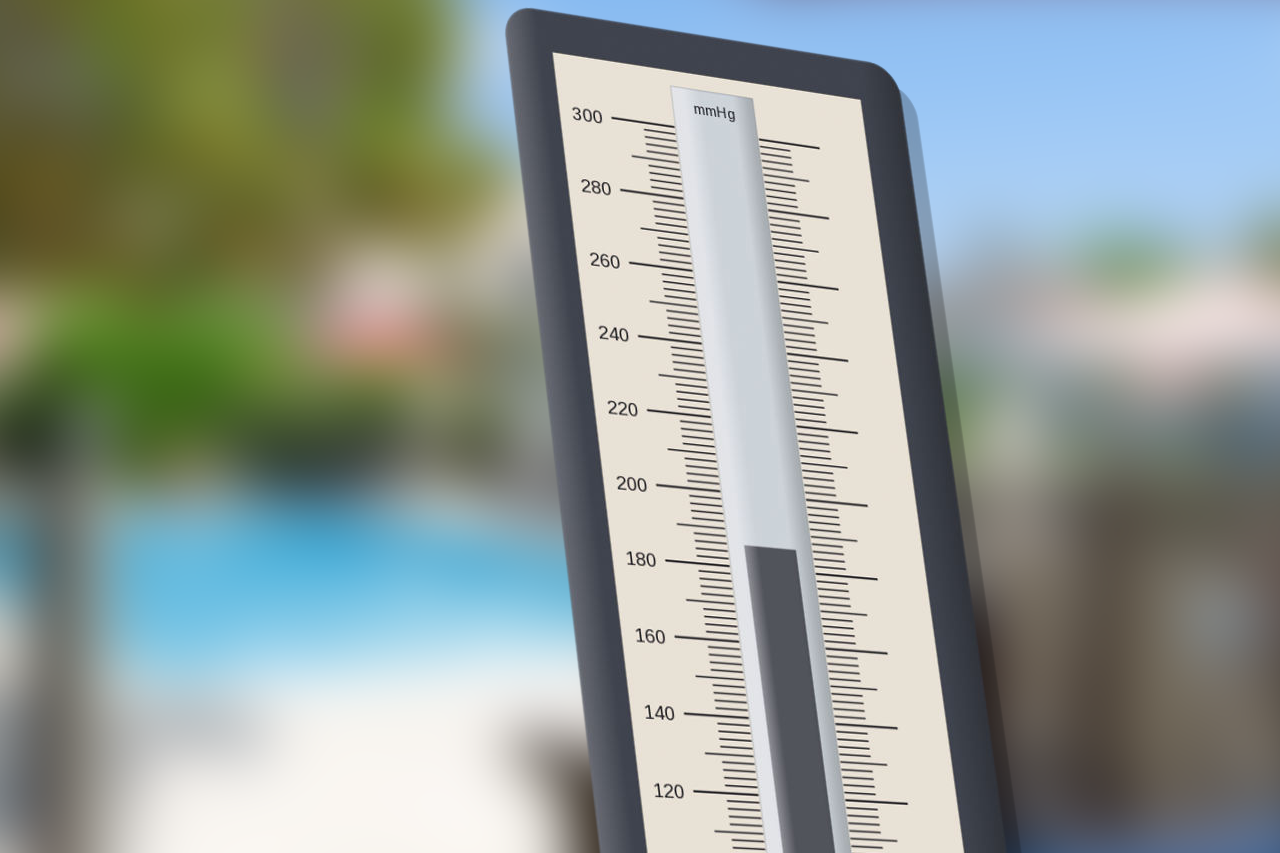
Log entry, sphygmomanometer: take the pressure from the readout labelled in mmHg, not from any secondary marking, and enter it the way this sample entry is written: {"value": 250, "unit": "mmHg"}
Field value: {"value": 186, "unit": "mmHg"}
